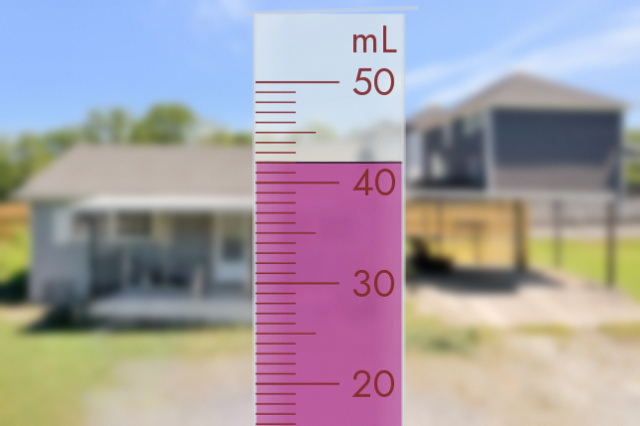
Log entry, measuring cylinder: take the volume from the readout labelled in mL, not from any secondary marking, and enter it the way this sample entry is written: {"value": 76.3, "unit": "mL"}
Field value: {"value": 42, "unit": "mL"}
